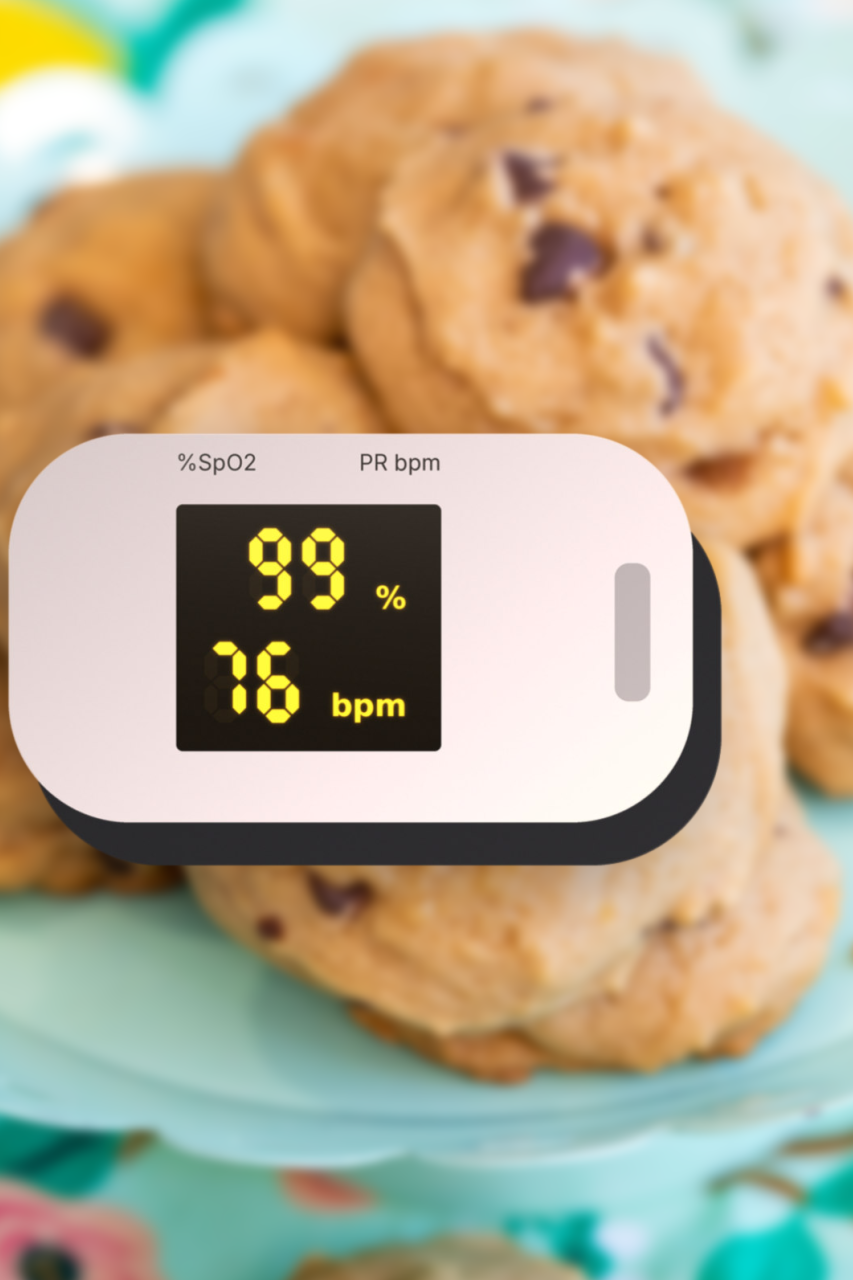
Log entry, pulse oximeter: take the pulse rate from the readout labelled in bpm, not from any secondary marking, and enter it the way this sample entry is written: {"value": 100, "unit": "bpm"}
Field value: {"value": 76, "unit": "bpm"}
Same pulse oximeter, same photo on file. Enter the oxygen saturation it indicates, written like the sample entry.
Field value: {"value": 99, "unit": "%"}
